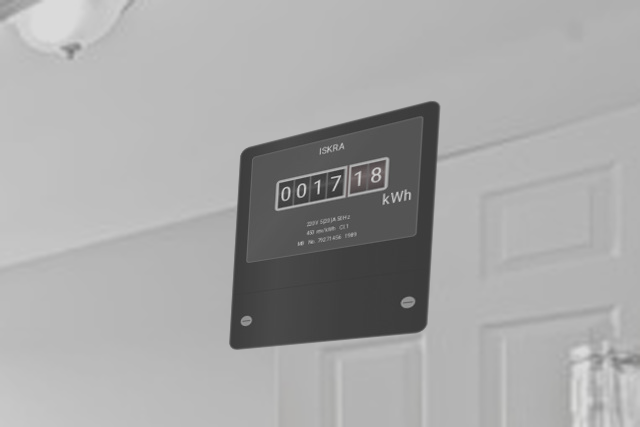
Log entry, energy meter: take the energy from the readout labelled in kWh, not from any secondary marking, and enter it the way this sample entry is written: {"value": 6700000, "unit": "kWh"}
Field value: {"value": 17.18, "unit": "kWh"}
